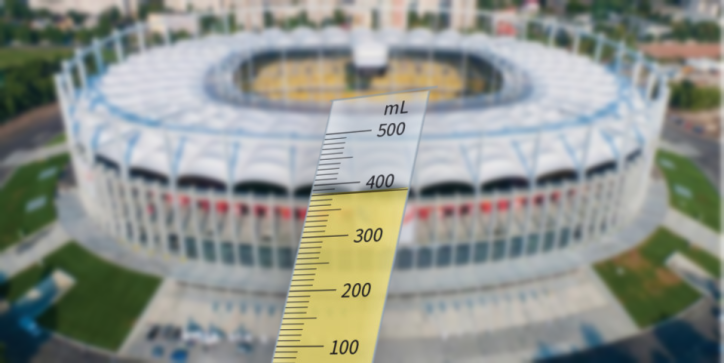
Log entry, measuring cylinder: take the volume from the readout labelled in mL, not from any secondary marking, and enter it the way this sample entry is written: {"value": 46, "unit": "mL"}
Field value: {"value": 380, "unit": "mL"}
